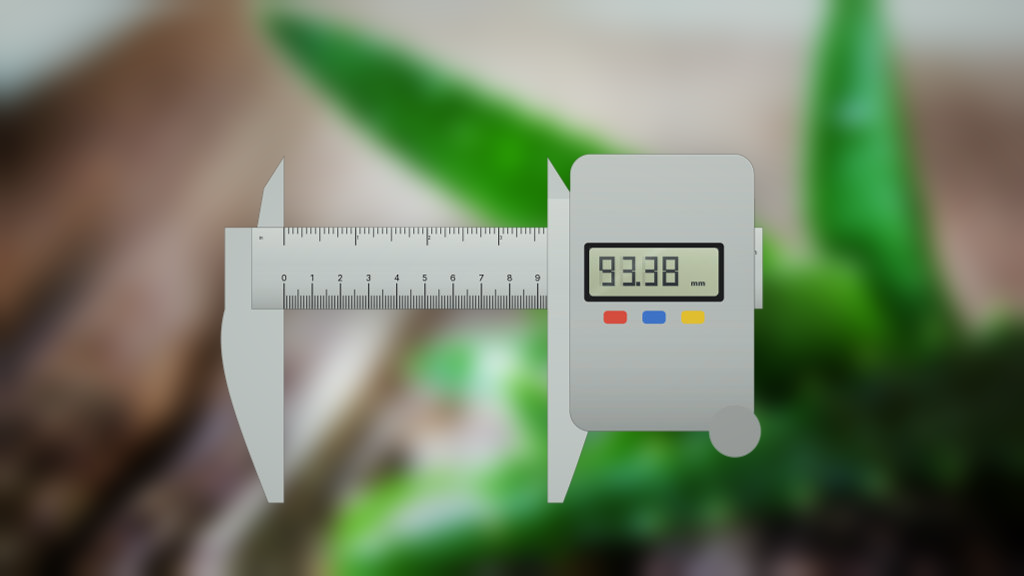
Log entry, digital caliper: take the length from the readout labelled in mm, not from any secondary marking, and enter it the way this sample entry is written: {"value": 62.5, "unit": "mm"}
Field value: {"value": 93.38, "unit": "mm"}
